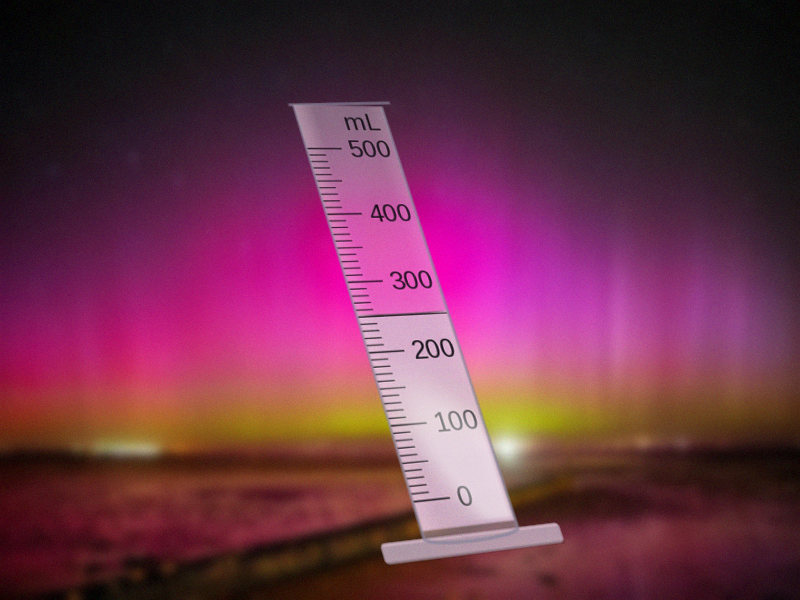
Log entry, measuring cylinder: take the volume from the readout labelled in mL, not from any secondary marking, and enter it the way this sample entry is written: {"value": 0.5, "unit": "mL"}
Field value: {"value": 250, "unit": "mL"}
